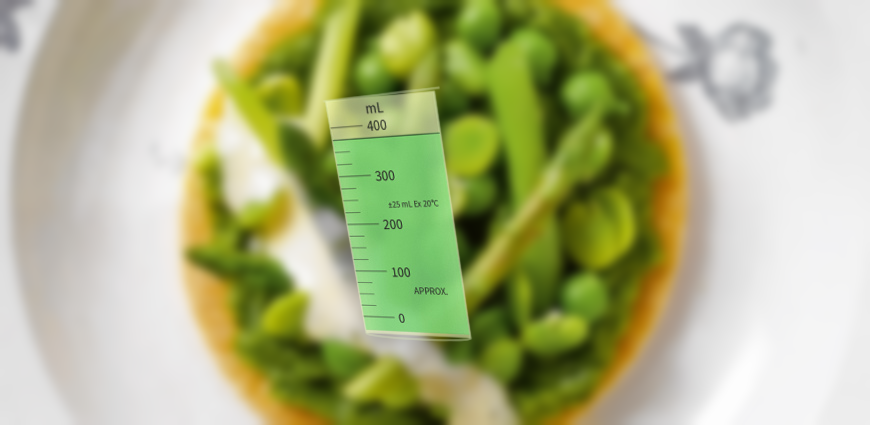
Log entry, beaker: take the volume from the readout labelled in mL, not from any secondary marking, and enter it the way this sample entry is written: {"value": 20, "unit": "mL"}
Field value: {"value": 375, "unit": "mL"}
